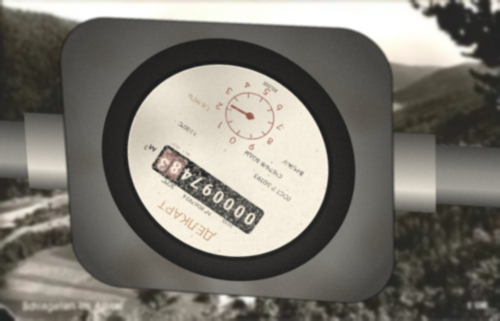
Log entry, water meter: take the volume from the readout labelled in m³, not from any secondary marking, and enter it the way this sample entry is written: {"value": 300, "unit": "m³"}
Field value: {"value": 974.832, "unit": "m³"}
